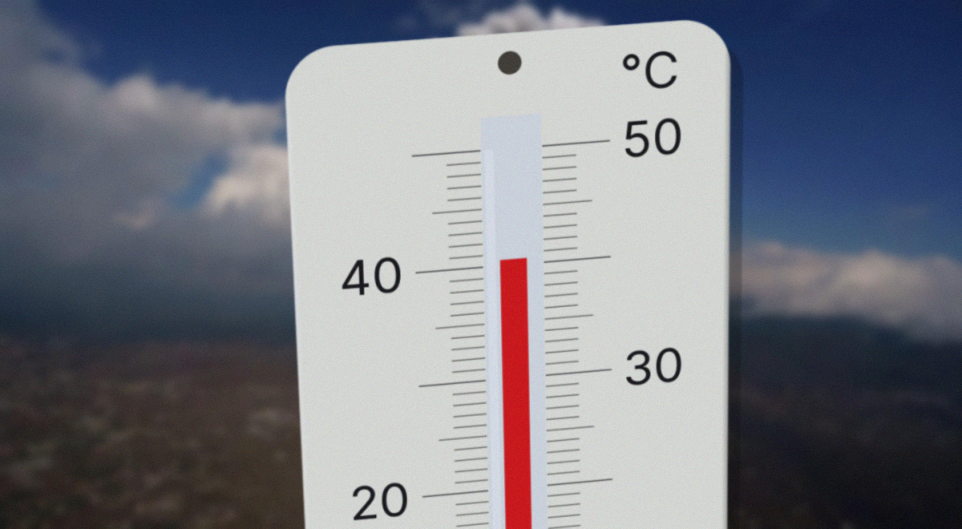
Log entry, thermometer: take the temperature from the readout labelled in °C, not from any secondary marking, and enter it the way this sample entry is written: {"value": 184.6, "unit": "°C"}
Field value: {"value": 40.5, "unit": "°C"}
